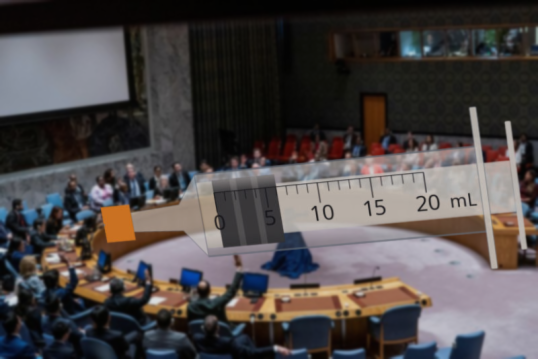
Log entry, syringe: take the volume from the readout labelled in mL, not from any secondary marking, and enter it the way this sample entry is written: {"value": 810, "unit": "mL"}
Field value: {"value": 0, "unit": "mL"}
